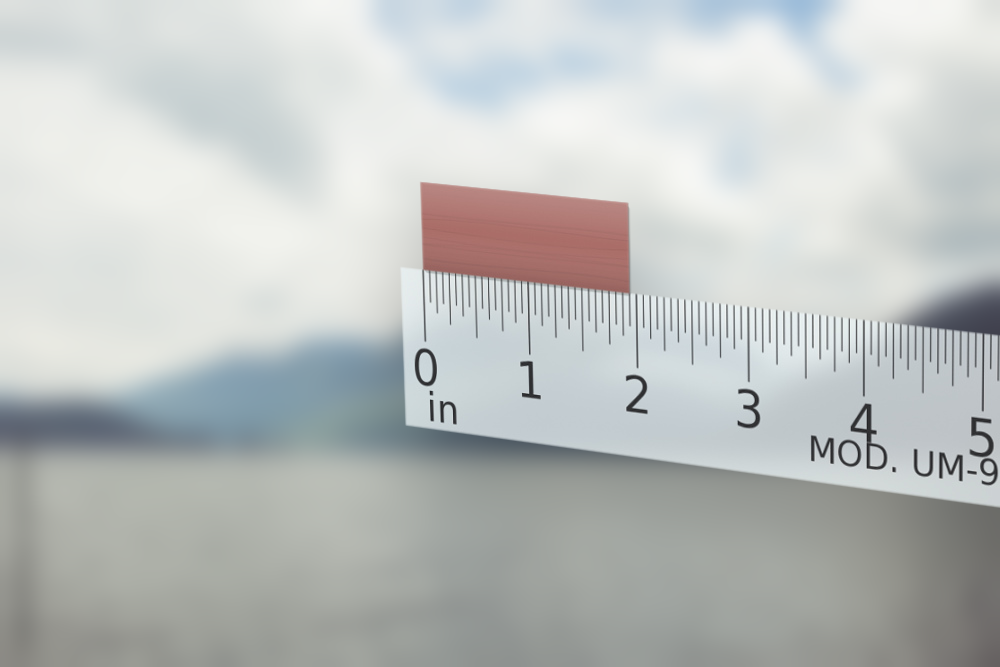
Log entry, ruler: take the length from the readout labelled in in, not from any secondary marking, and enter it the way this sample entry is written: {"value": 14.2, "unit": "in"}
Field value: {"value": 1.9375, "unit": "in"}
